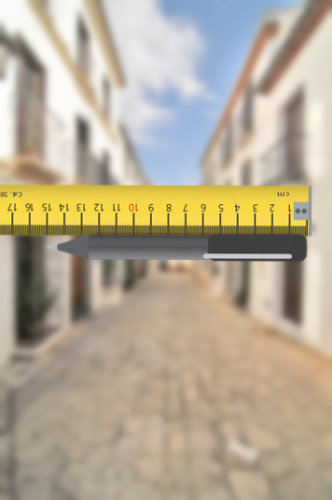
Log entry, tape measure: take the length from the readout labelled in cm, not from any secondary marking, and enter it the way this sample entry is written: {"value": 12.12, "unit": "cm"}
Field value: {"value": 15, "unit": "cm"}
